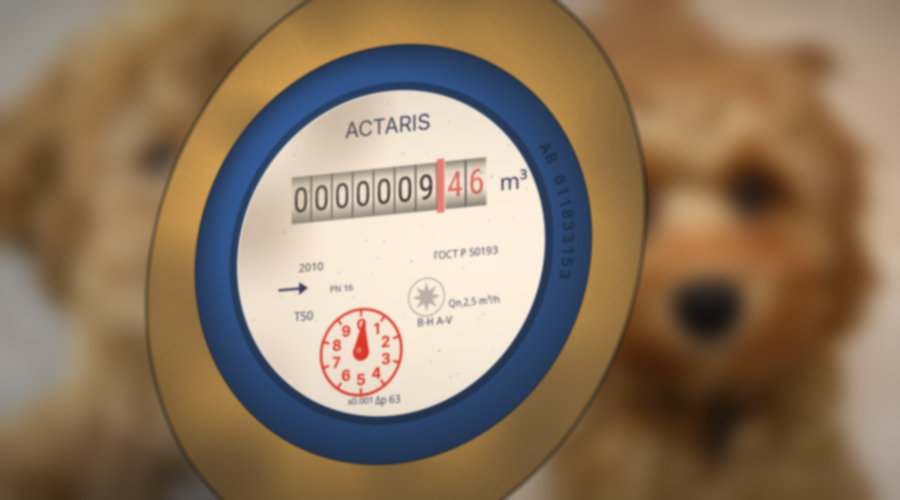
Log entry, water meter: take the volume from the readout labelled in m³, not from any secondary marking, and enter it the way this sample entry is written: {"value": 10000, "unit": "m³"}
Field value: {"value": 9.460, "unit": "m³"}
